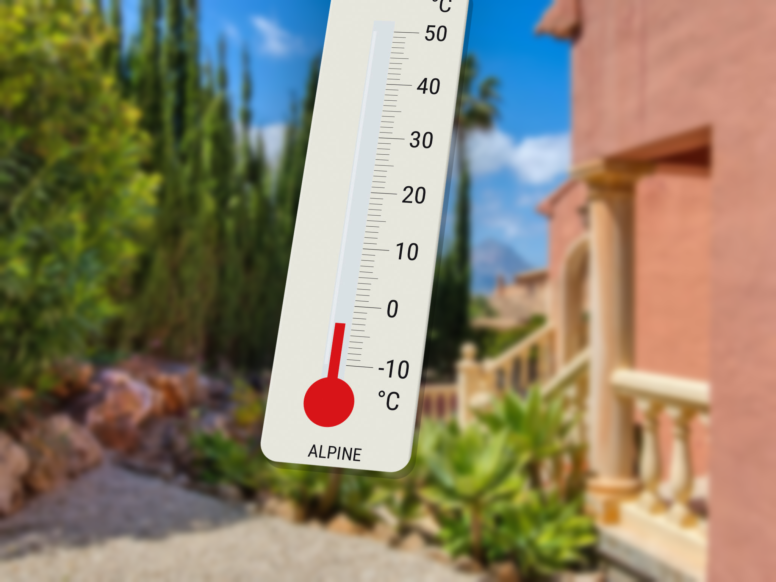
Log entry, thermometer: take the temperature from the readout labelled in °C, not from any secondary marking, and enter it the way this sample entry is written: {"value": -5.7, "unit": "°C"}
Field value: {"value": -3, "unit": "°C"}
